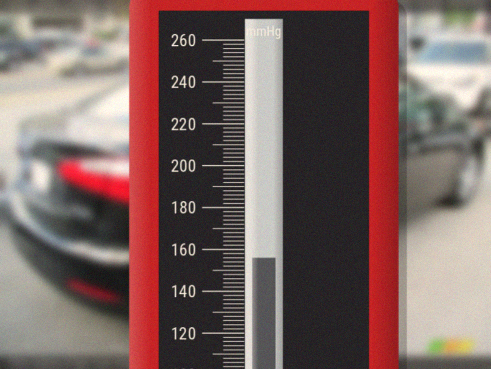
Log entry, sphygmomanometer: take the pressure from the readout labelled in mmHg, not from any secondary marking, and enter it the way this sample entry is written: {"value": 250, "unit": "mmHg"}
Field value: {"value": 156, "unit": "mmHg"}
